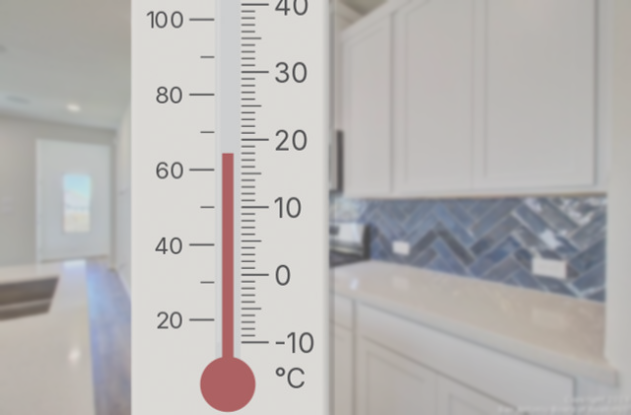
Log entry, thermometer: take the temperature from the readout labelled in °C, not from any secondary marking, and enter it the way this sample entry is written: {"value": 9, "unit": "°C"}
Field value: {"value": 18, "unit": "°C"}
